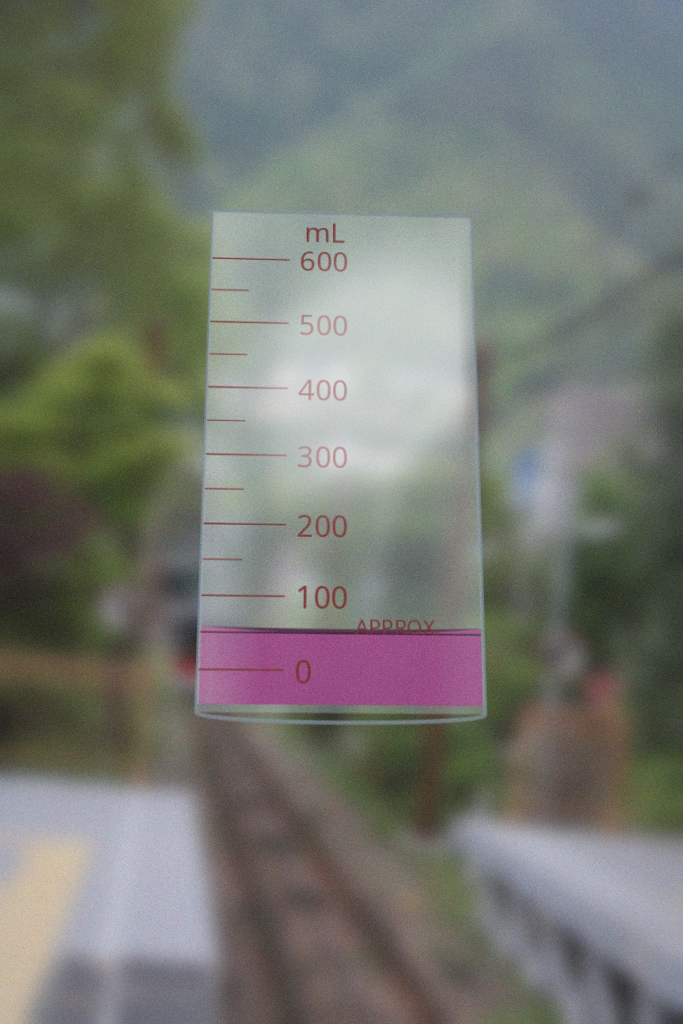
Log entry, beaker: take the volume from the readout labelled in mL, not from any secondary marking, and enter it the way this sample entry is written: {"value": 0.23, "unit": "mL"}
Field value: {"value": 50, "unit": "mL"}
